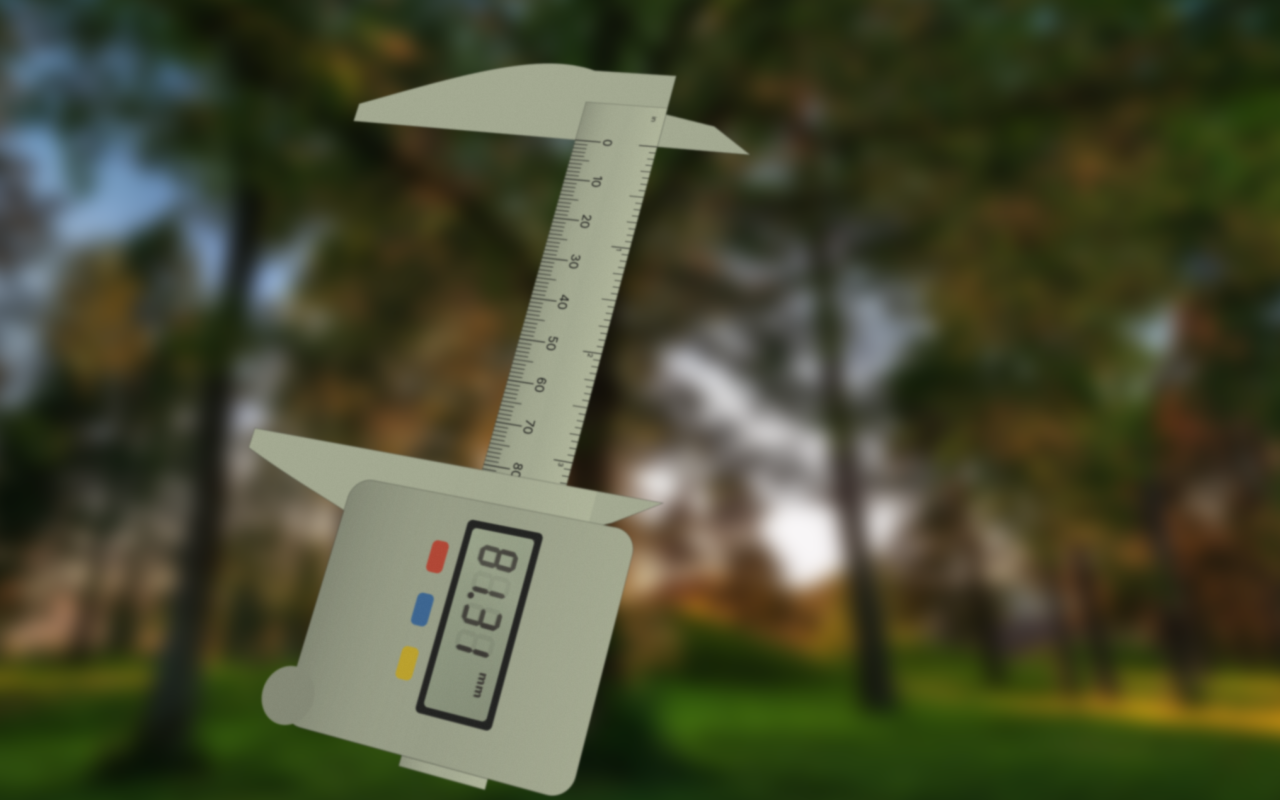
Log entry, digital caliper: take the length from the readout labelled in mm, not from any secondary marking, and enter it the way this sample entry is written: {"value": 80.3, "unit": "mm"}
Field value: {"value": 81.31, "unit": "mm"}
